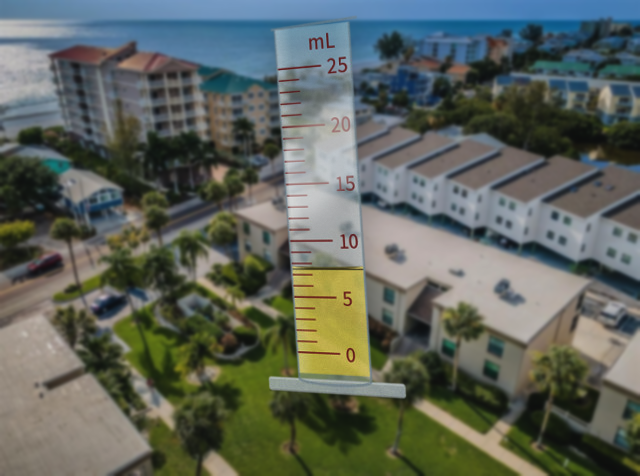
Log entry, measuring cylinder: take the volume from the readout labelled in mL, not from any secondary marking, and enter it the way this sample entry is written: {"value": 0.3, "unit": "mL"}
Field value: {"value": 7.5, "unit": "mL"}
